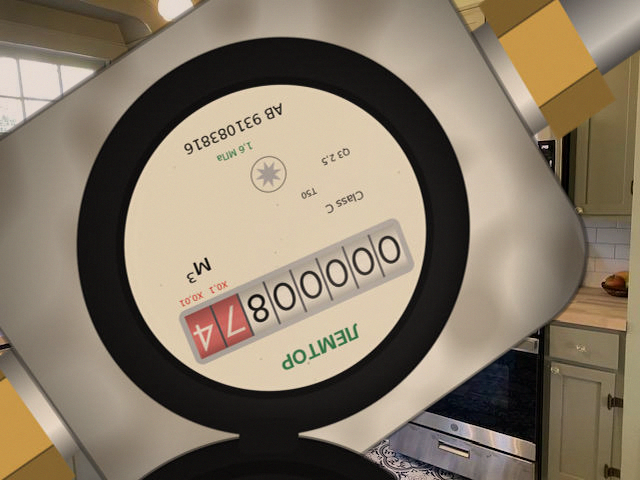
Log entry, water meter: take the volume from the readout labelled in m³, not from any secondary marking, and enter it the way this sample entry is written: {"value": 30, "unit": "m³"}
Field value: {"value": 8.74, "unit": "m³"}
